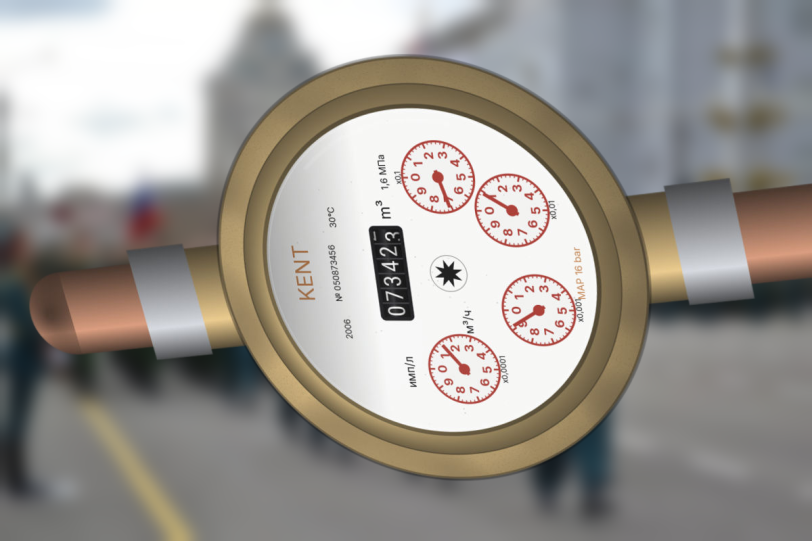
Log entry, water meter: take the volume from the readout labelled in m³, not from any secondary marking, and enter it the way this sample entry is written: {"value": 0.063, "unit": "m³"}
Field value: {"value": 73422.7091, "unit": "m³"}
